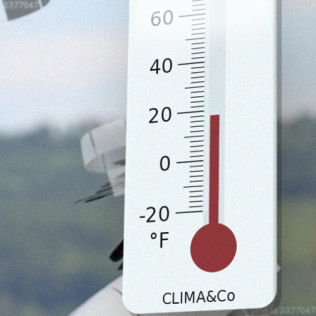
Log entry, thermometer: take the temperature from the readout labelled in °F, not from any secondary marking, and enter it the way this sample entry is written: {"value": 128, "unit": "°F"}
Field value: {"value": 18, "unit": "°F"}
